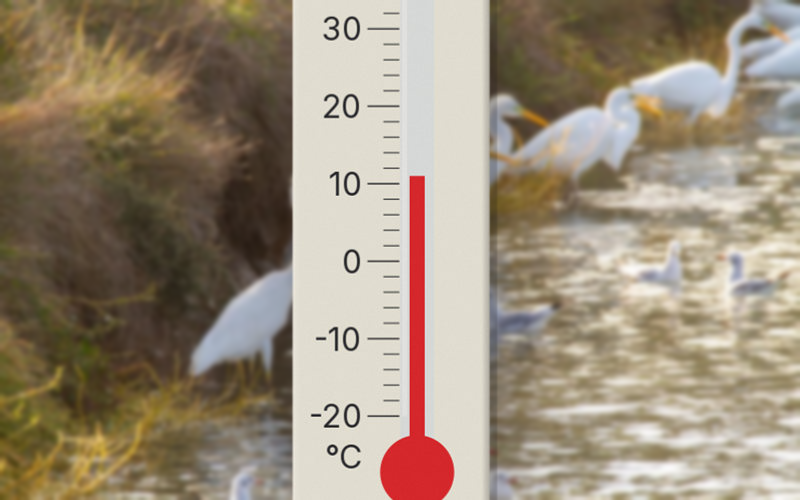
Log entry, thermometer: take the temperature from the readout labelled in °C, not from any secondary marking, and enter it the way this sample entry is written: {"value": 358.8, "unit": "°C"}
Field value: {"value": 11, "unit": "°C"}
